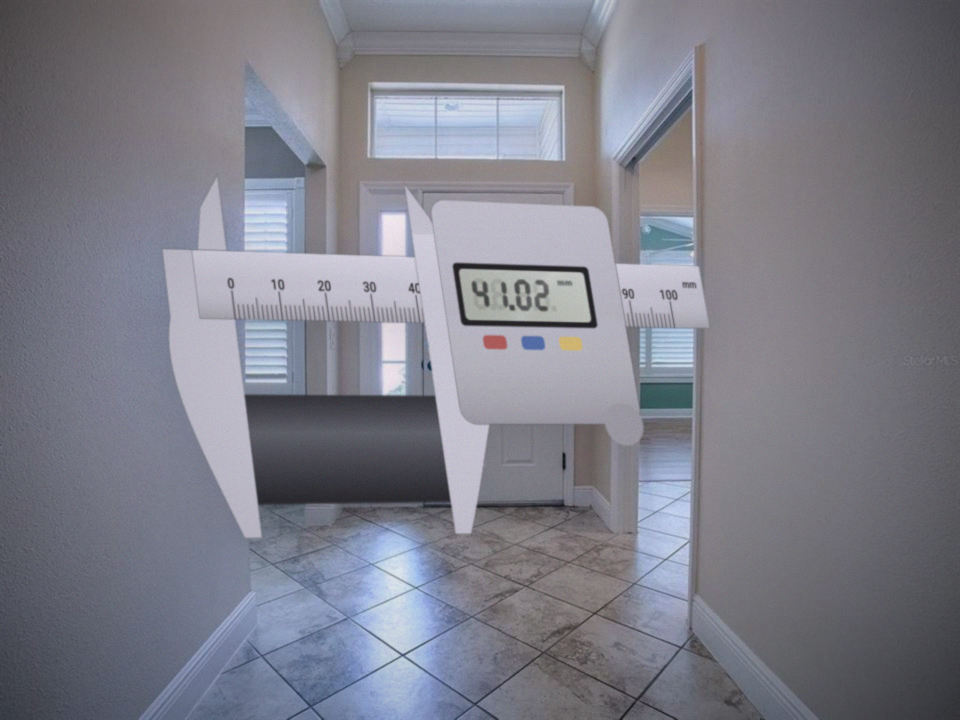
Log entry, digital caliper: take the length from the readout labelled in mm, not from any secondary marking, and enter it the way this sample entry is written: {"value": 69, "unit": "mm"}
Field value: {"value": 41.02, "unit": "mm"}
